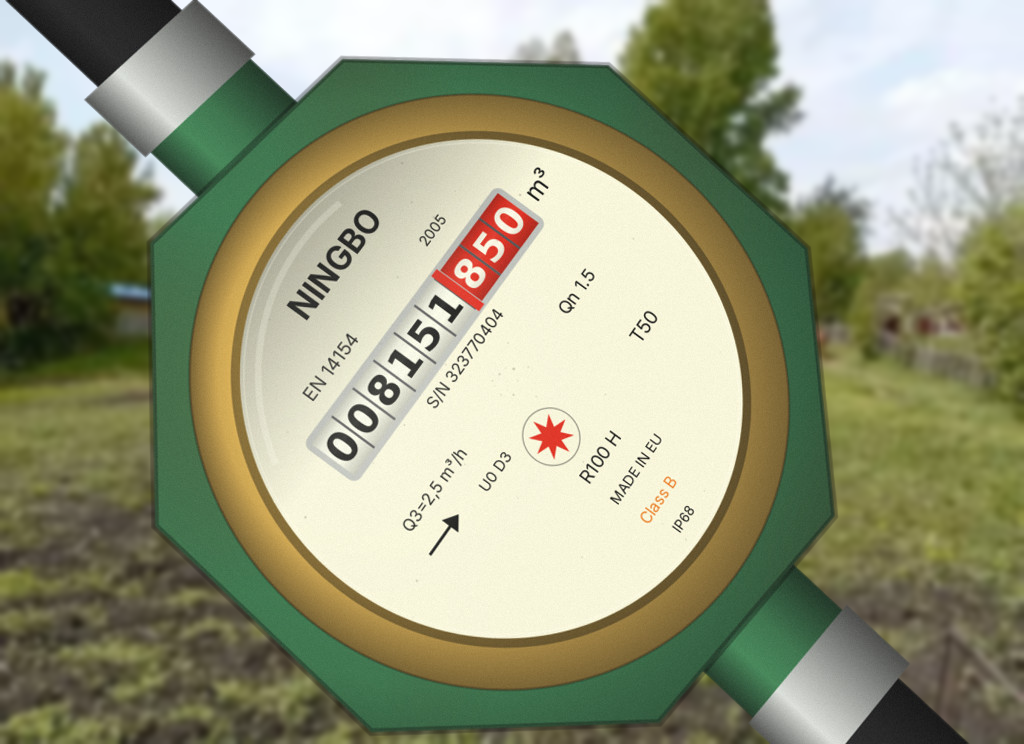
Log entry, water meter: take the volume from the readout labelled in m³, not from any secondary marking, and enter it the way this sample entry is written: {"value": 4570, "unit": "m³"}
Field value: {"value": 8151.850, "unit": "m³"}
